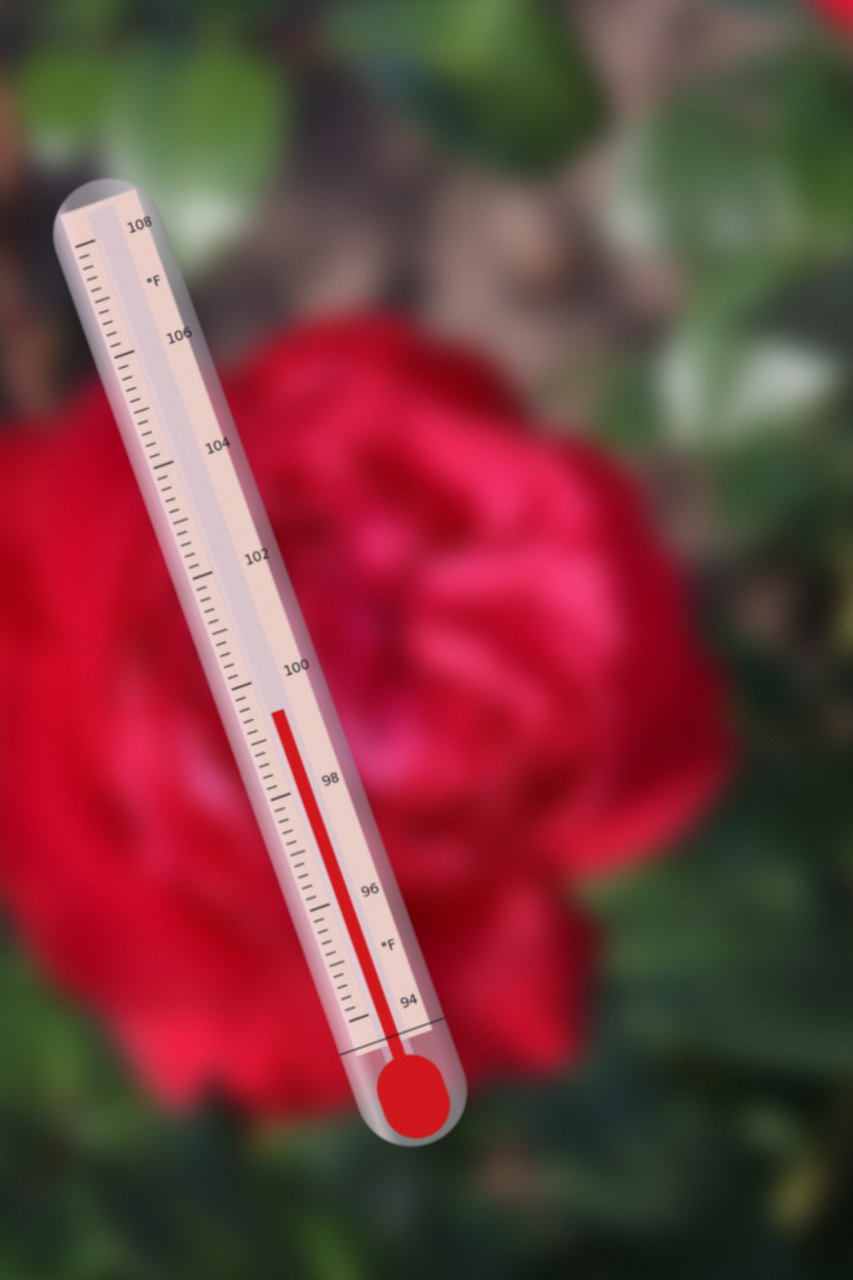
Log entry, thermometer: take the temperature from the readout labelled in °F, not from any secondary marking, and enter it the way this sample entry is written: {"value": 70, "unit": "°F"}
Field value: {"value": 99.4, "unit": "°F"}
